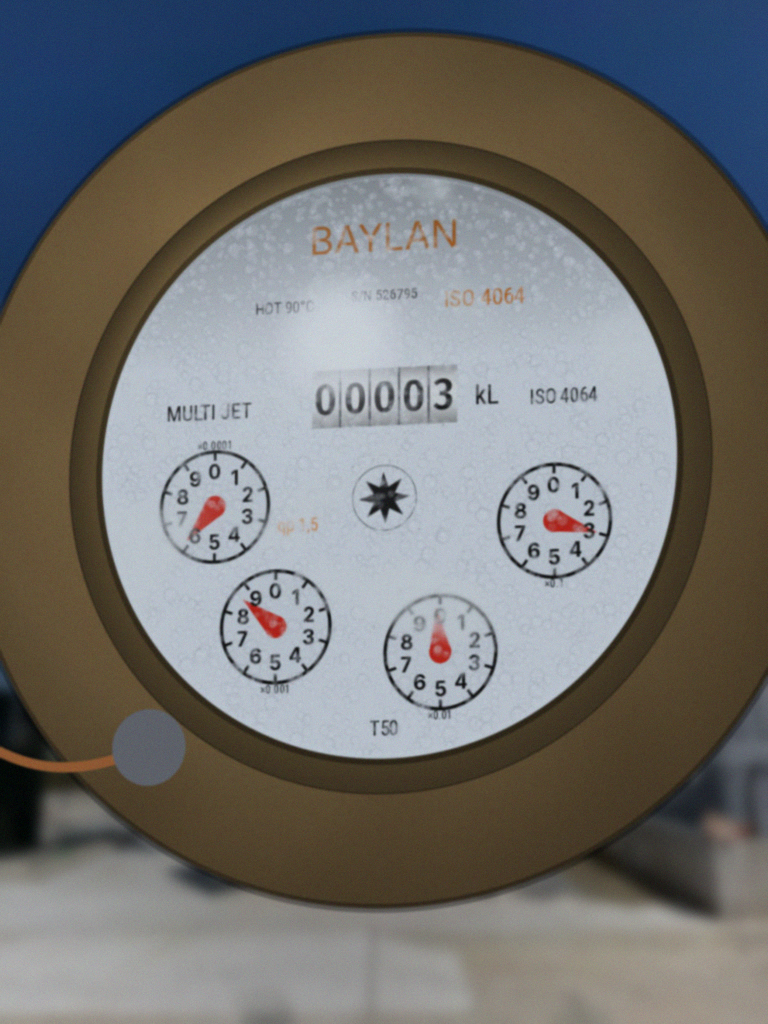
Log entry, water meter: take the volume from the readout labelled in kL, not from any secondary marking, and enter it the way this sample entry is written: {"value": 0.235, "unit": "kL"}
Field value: {"value": 3.2986, "unit": "kL"}
